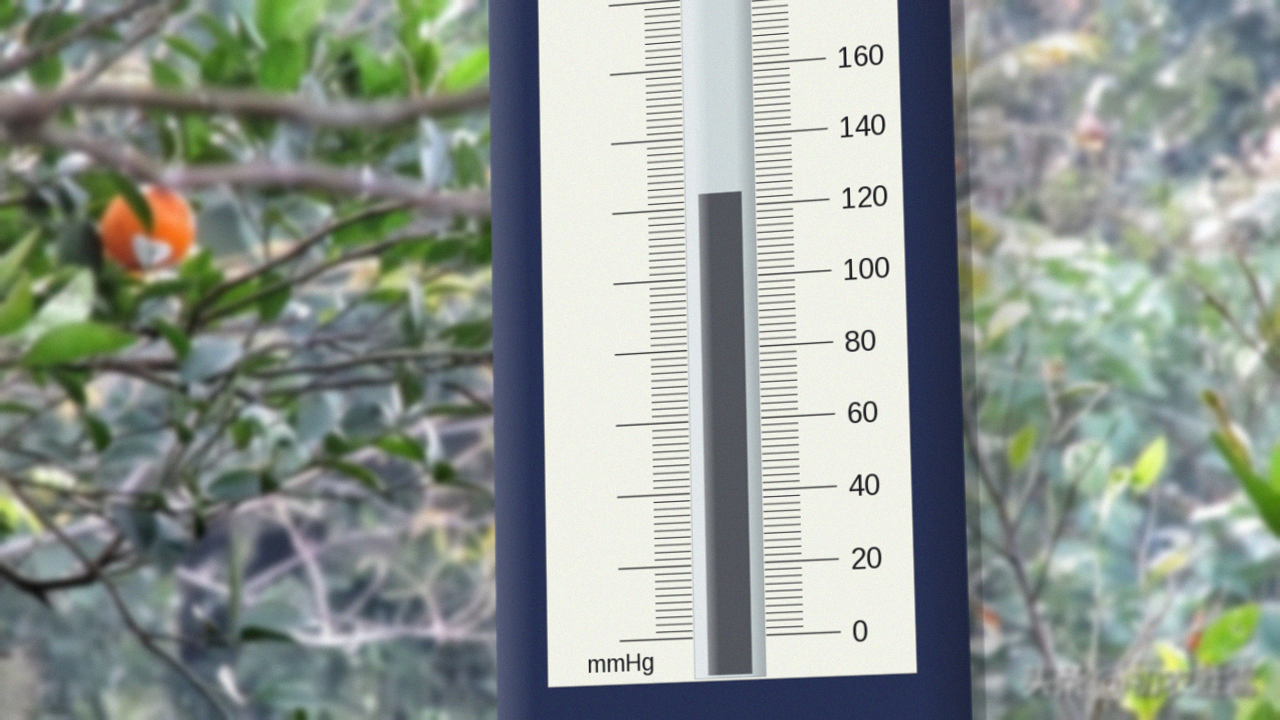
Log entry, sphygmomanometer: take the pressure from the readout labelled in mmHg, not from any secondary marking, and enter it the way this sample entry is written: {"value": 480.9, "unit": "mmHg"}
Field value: {"value": 124, "unit": "mmHg"}
